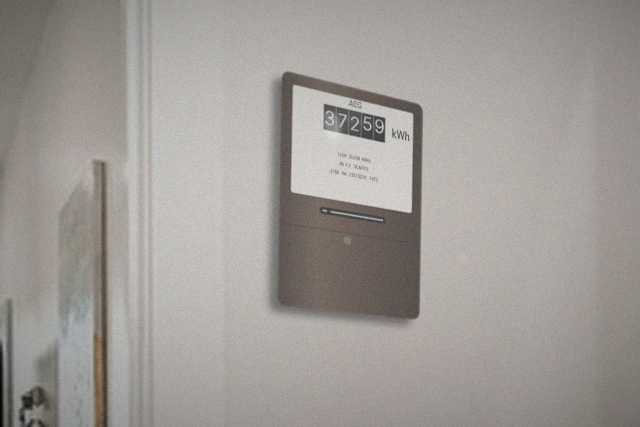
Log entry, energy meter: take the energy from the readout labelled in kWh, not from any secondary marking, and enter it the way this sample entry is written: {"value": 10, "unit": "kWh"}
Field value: {"value": 37259, "unit": "kWh"}
